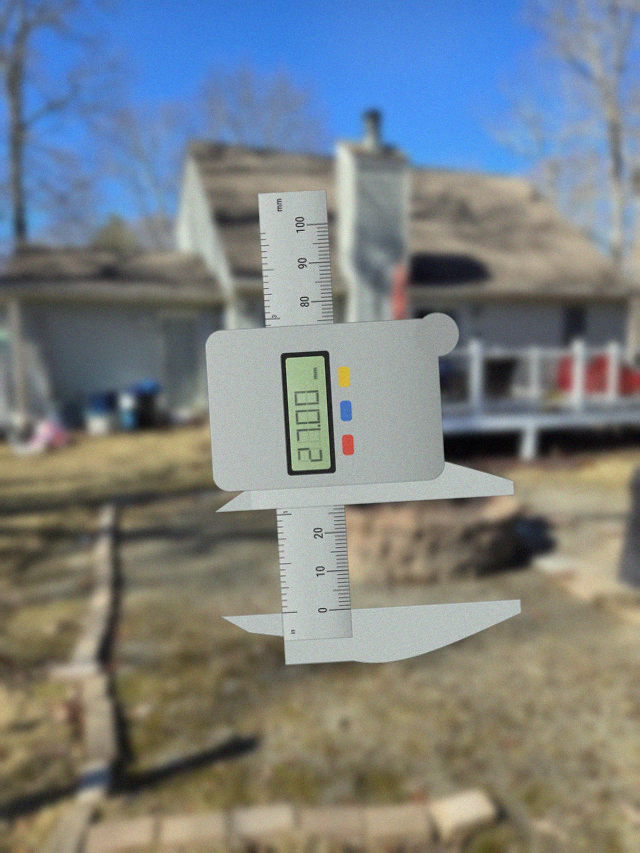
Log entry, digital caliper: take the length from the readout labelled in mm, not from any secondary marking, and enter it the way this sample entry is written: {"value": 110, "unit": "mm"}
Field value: {"value": 27.00, "unit": "mm"}
